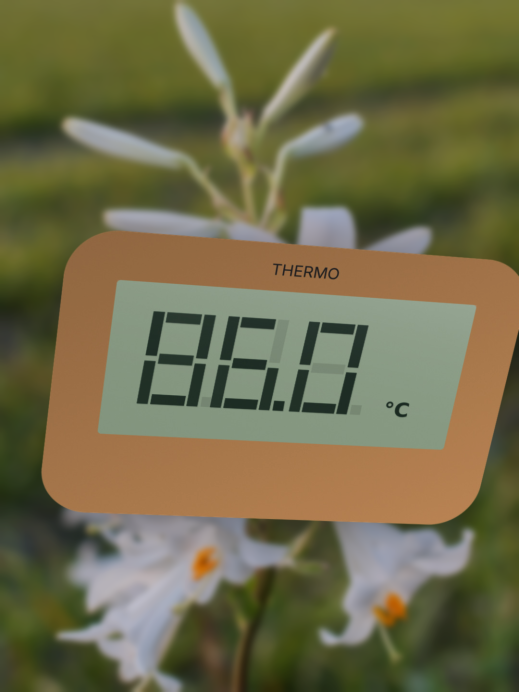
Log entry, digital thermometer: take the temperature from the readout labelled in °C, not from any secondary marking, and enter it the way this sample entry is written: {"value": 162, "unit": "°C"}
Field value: {"value": 86.0, "unit": "°C"}
